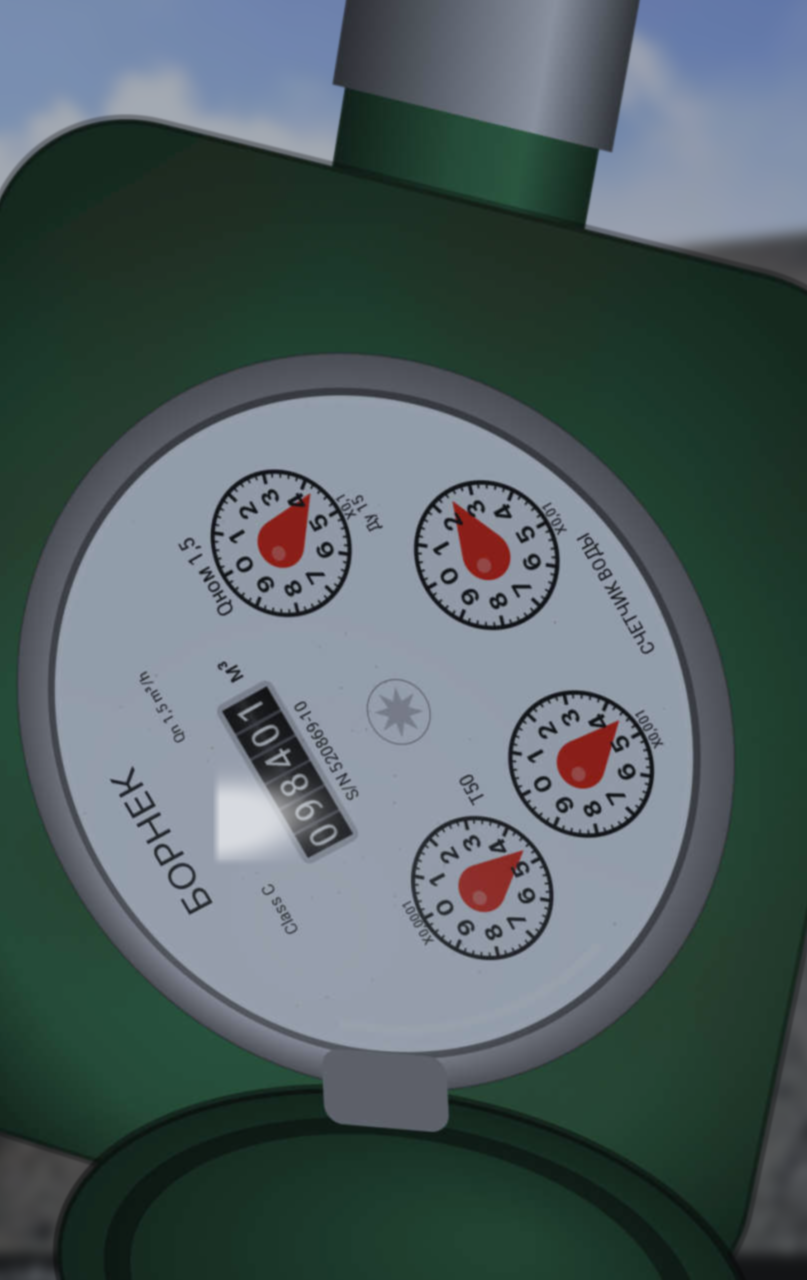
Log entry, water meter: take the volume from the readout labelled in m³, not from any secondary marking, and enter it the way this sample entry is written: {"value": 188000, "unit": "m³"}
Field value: {"value": 98401.4244, "unit": "m³"}
